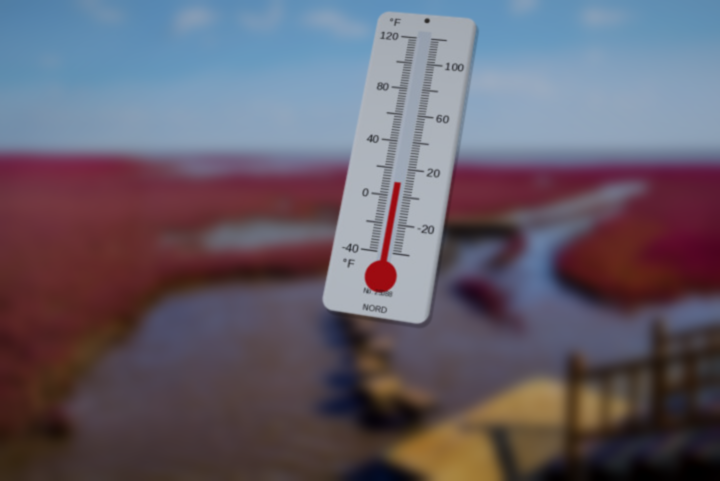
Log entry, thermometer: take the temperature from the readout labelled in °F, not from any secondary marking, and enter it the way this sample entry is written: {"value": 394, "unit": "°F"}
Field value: {"value": 10, "unit": "°F"}
